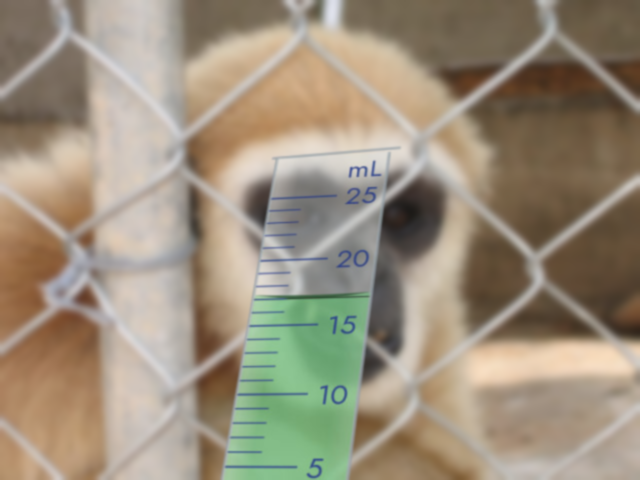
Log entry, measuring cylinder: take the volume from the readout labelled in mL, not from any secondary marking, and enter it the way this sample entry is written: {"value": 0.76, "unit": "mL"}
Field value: {"value": 17, "unit": "mL"}
